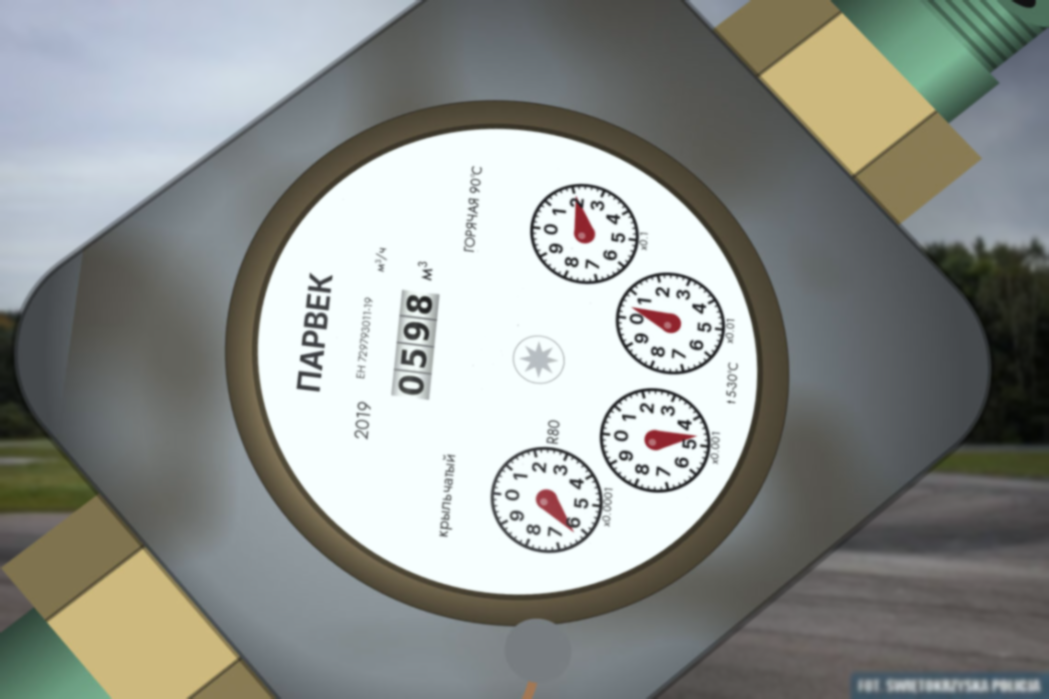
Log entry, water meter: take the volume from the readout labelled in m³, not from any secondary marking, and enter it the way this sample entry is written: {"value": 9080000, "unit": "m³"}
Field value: {"value": 598.2046, "unit": "m³"}
